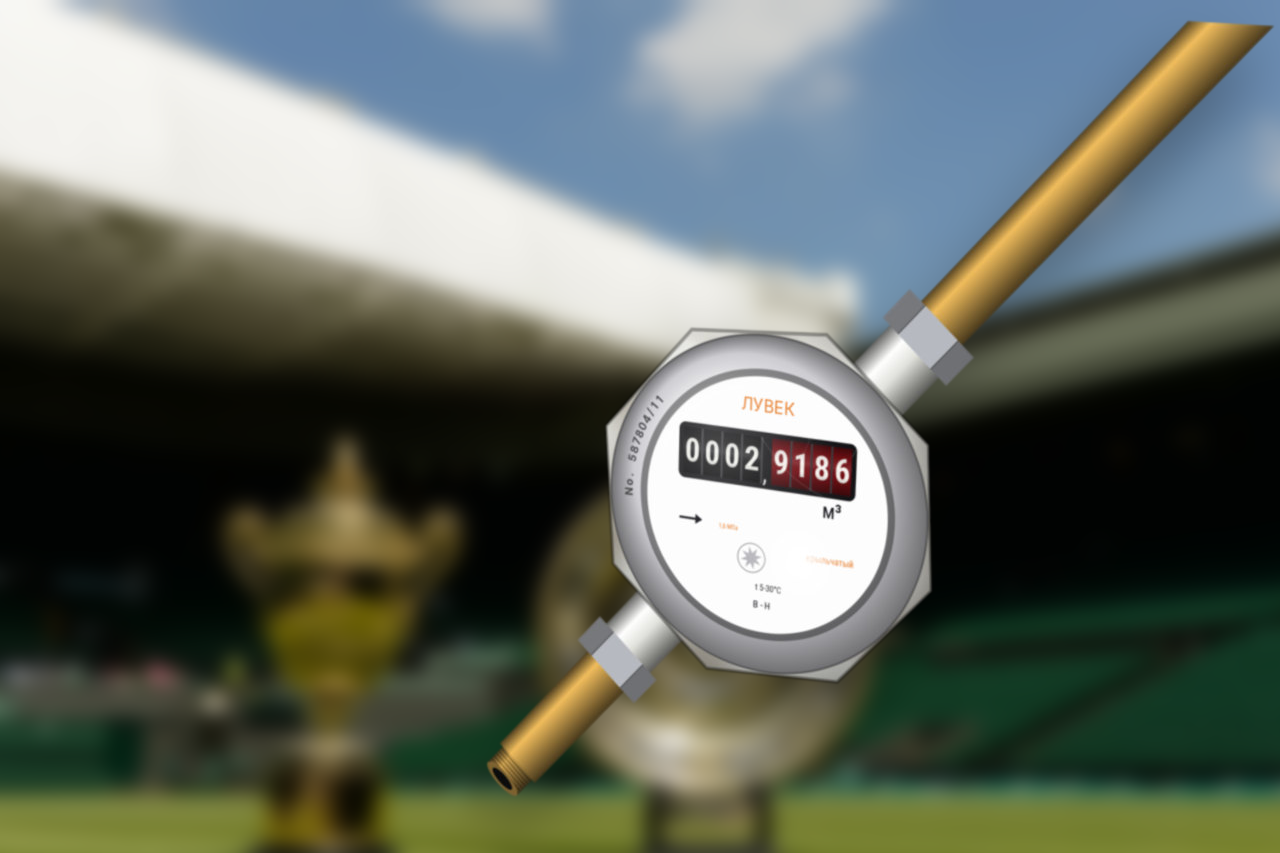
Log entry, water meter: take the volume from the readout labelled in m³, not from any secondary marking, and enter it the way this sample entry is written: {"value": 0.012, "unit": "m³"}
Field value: {"value": 2.9186, "unit": "m³"}
